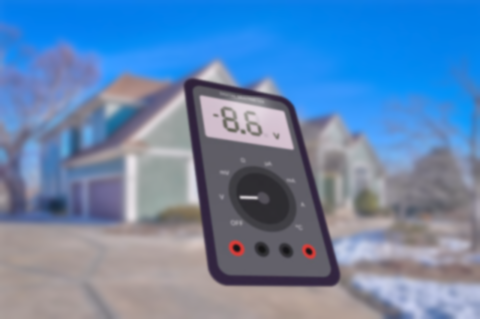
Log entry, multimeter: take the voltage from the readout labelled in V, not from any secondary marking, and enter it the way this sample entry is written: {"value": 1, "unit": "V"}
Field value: {"value": -8.6, "unit": "V"}
